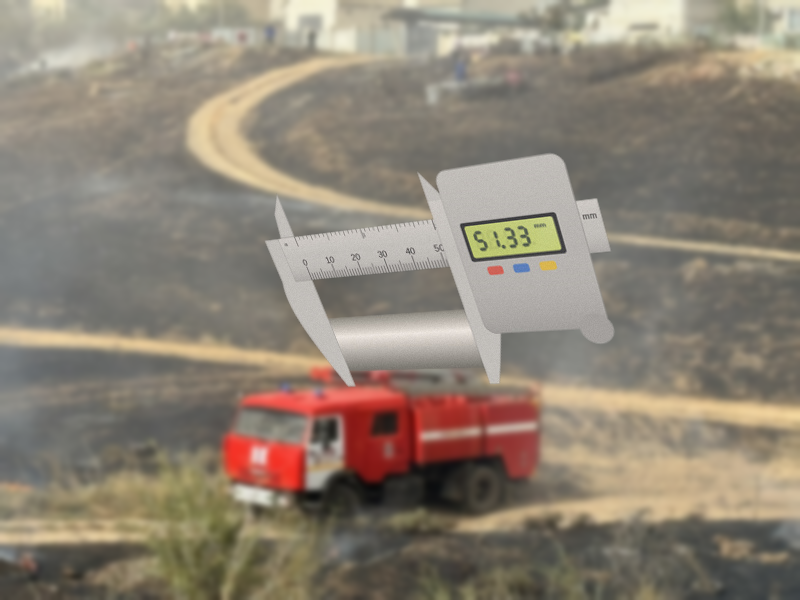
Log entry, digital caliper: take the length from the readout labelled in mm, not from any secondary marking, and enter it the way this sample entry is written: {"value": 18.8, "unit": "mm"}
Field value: {"value": 51.33, "unit": "mm"}
